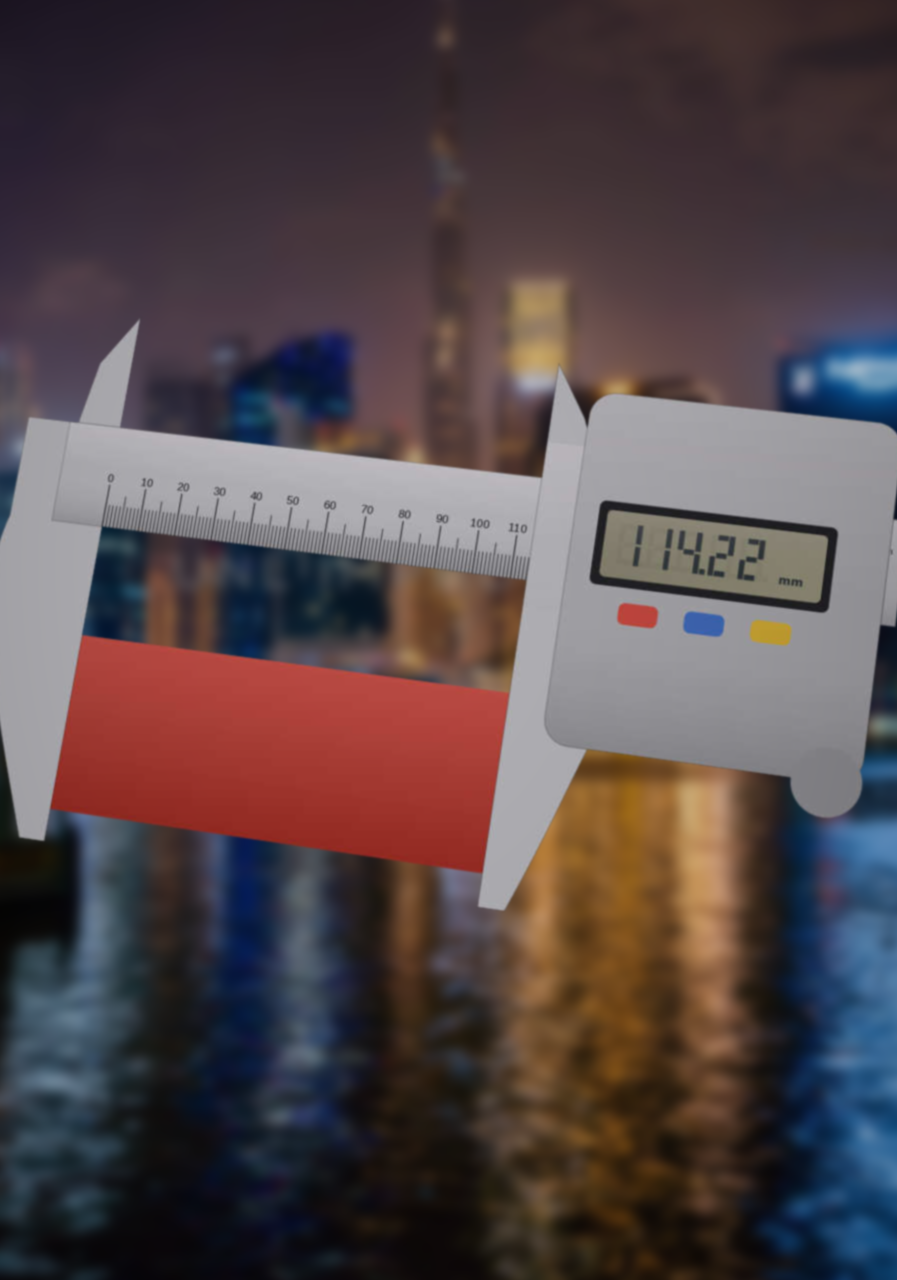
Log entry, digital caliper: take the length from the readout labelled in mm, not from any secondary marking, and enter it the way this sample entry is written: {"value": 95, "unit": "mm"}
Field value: {"value": 114.22, "unit": "mm"}
